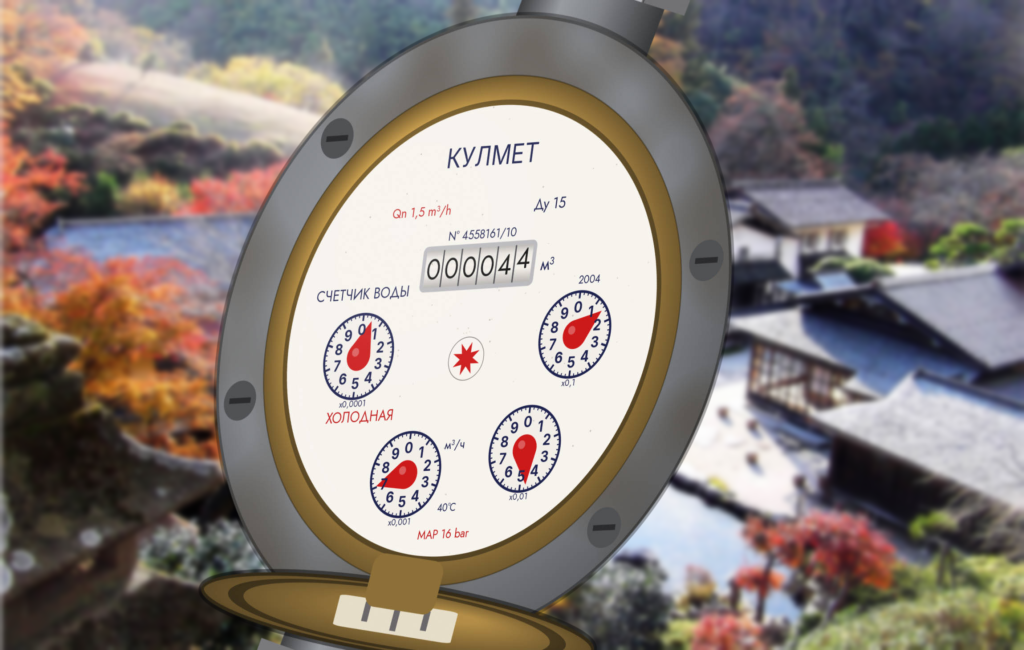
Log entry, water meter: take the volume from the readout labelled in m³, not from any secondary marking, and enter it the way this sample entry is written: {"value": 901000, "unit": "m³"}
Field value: {"value": 44.1470, "unit": "m³"}
